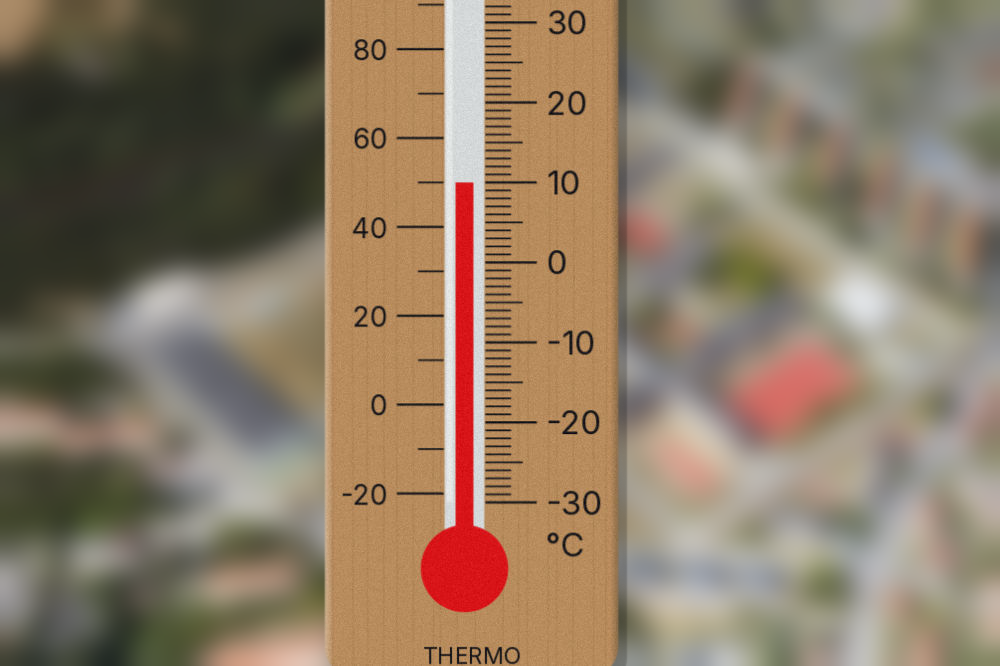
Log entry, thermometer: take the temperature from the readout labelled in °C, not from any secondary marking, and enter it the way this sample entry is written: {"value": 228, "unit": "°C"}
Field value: {"value": 10, "unit": "°C"}
